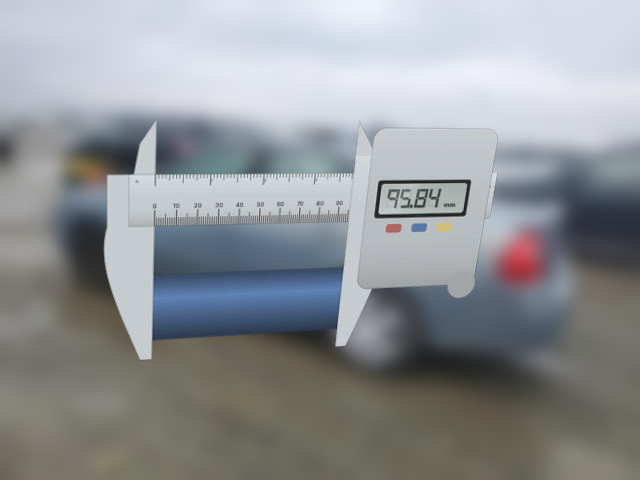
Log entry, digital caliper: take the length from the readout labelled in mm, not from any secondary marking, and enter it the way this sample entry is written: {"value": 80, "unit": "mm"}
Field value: {"value": 95.84, "unit": "mm"}
